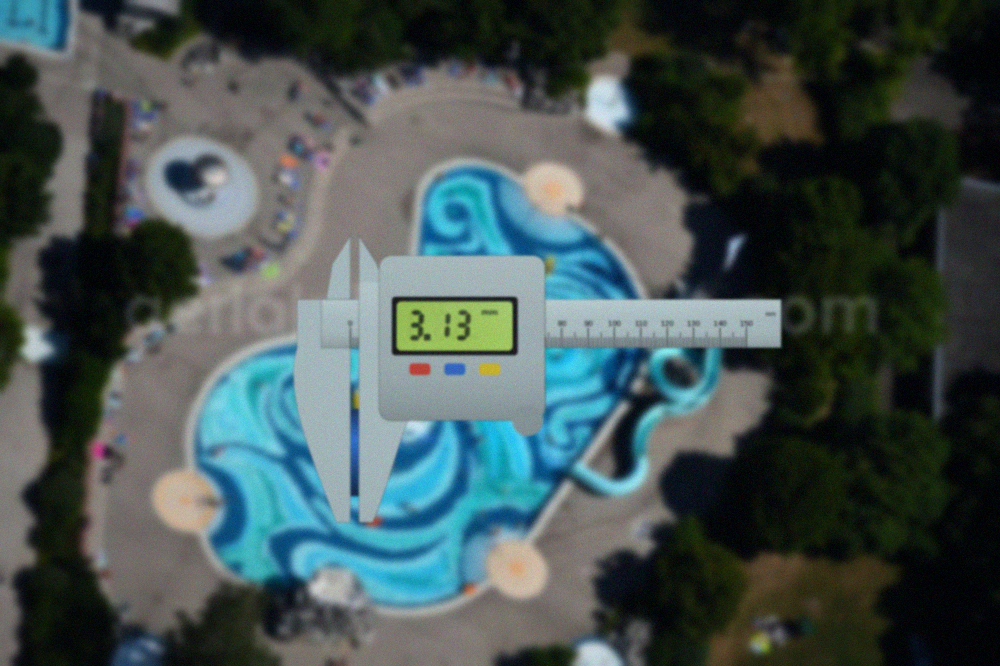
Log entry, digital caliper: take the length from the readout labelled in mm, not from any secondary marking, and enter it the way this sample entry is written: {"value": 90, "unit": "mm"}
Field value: {"value": 3.13, "unit": "mm"}
